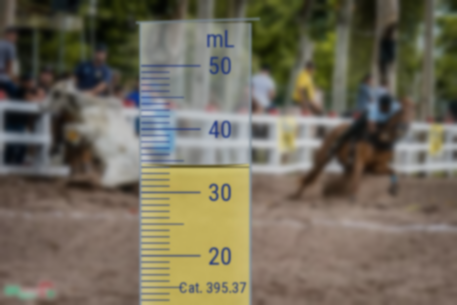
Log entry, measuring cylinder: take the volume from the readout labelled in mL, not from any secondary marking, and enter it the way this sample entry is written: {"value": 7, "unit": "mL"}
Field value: {"value": 34, "unit": "mL"}
